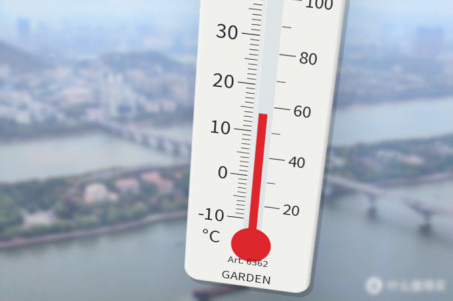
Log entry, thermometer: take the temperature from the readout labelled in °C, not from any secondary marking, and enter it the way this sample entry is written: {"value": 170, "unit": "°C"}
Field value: {"value": 14, "unit": "°C"}
